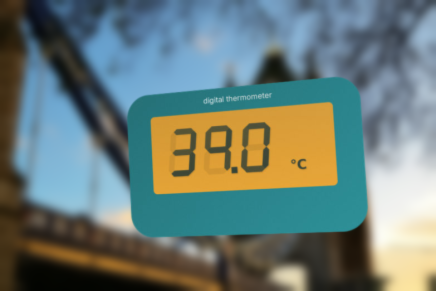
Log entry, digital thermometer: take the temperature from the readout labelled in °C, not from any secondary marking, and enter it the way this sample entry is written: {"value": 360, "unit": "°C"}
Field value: {"value": 39.0, "unit": "°C"}
